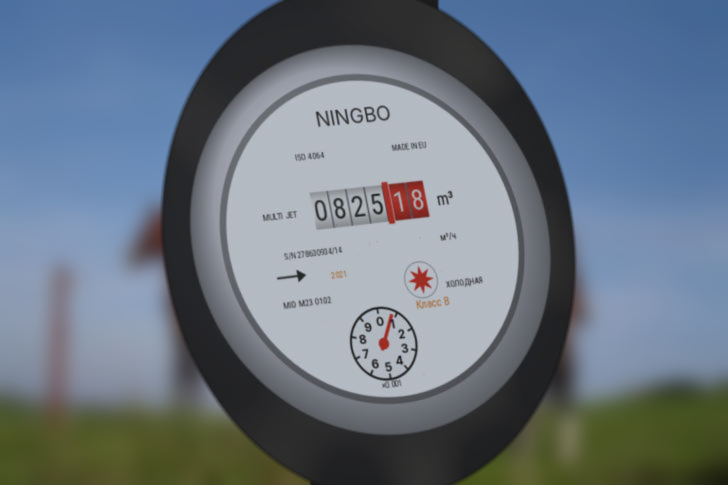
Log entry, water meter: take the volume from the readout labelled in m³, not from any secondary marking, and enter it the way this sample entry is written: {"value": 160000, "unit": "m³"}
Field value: {"value": 825.180, "unit": "m³"}
